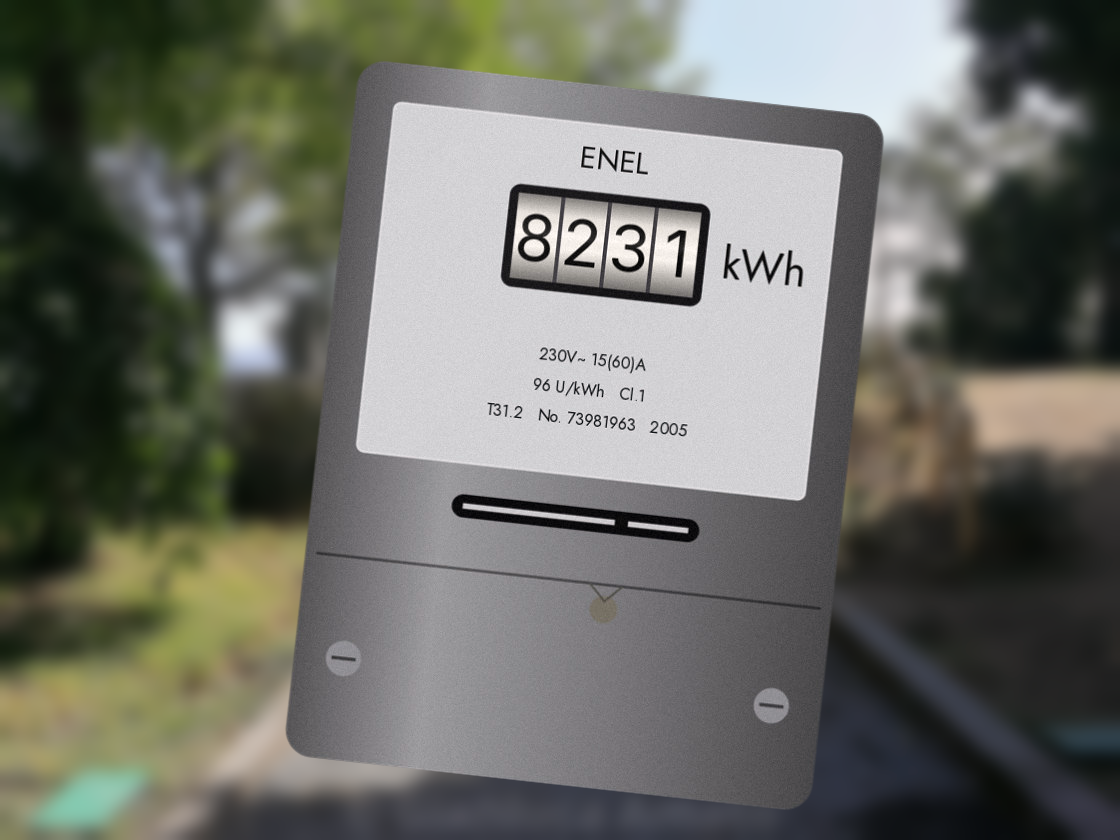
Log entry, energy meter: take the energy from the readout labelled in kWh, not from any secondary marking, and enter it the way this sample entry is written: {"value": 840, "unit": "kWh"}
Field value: {"value": 8231, "unit": "kWh"}
